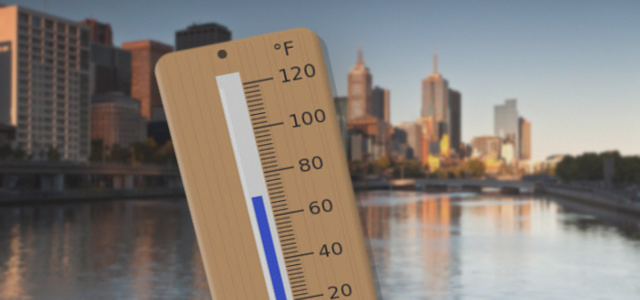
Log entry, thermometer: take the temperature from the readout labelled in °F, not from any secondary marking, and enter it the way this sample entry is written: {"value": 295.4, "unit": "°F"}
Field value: {"value": 70, "unit": "°F"}
